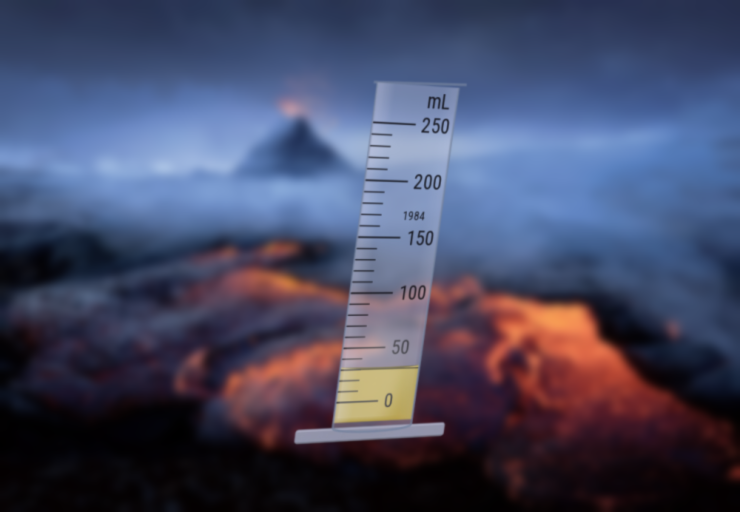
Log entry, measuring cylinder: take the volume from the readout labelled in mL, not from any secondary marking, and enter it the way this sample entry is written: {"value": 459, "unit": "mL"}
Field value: {"value": 30, "unit": "mL"}
